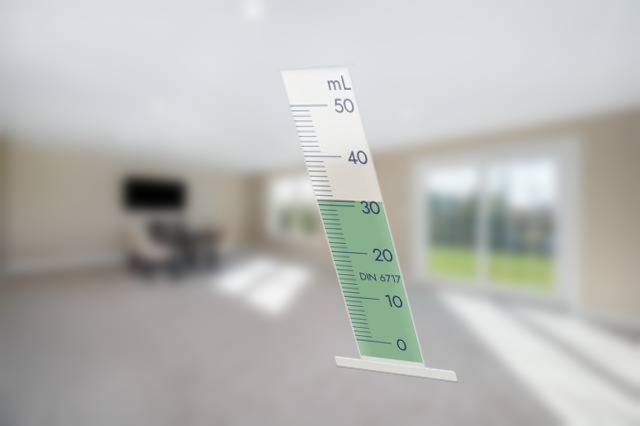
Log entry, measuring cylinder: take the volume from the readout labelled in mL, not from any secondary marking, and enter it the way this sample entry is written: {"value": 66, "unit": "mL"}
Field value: {"value": 31, "unit": "mL"}
